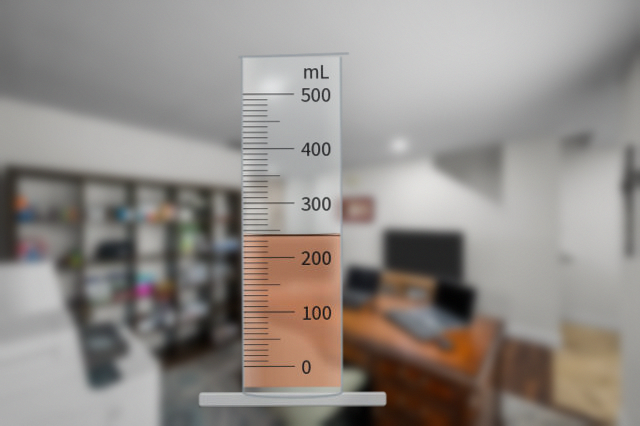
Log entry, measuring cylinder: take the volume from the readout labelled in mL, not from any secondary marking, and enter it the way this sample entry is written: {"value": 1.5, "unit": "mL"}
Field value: {"value": 240, "unit": "mL"}
